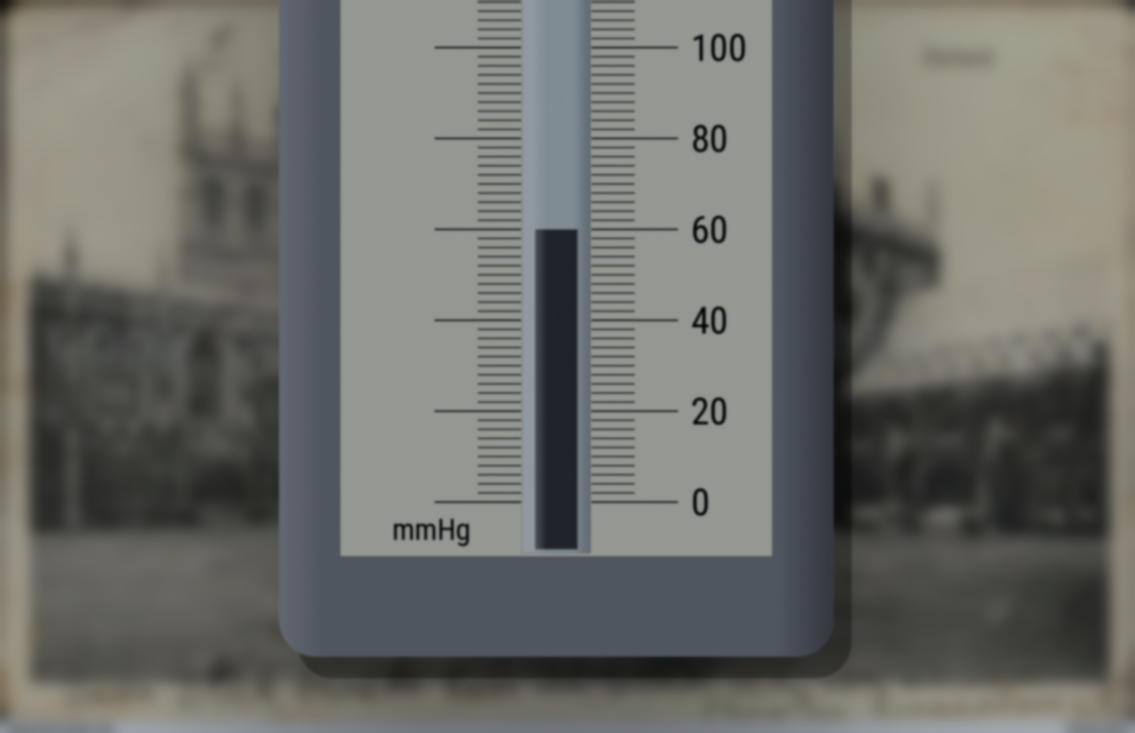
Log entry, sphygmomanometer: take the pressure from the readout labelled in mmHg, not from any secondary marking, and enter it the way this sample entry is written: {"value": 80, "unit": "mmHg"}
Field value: {"value": 60, "unit": "mmHg"}
